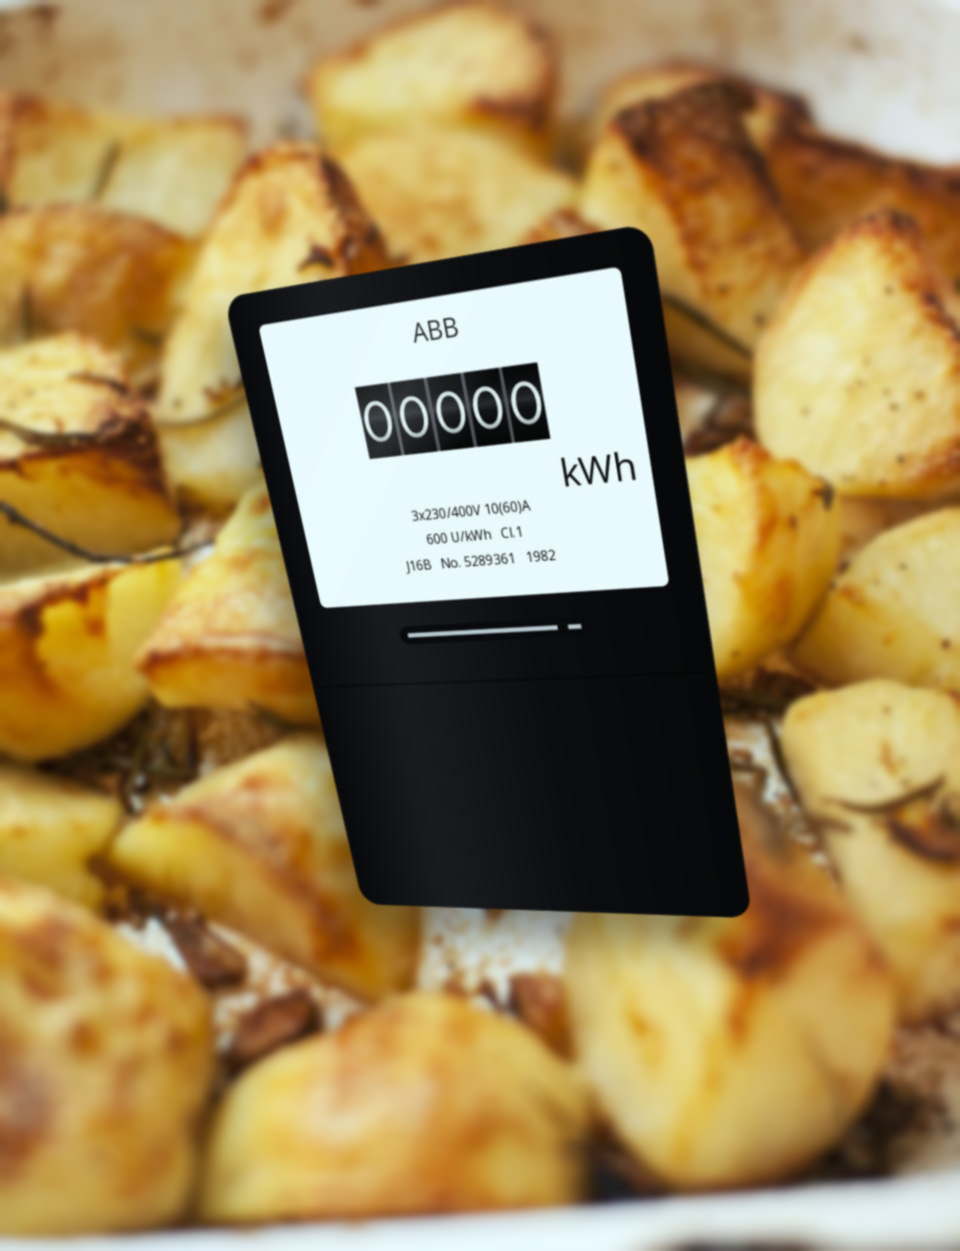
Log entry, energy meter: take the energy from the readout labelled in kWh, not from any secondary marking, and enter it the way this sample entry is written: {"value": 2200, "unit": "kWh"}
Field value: {"value": 0, "unit": "kWh"}
